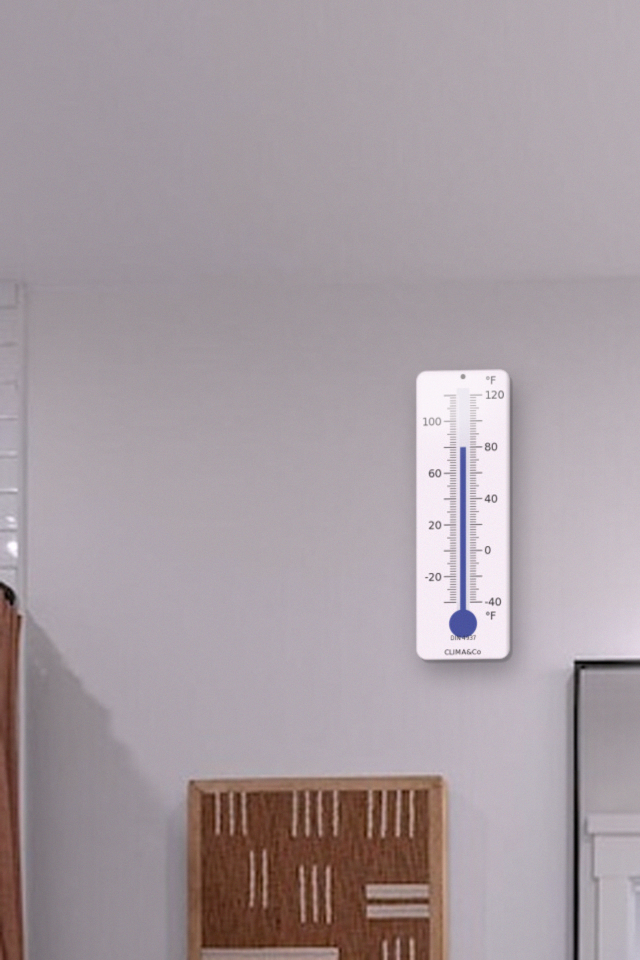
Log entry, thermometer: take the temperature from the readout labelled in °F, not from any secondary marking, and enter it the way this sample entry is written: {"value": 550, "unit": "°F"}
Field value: {"value": 80, "unit": "°F"}
